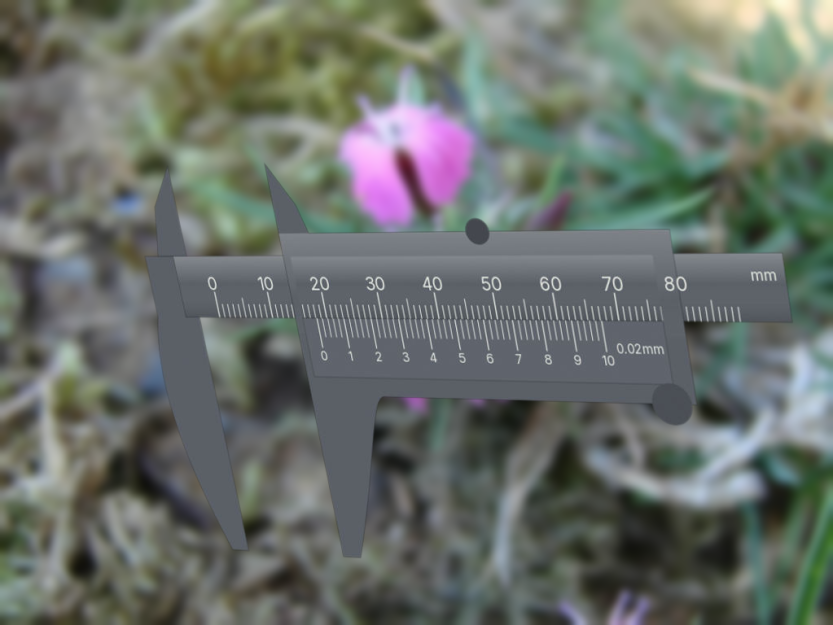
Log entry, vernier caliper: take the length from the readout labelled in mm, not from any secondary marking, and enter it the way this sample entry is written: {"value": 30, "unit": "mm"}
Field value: {"value": 18.2, "unit": "mm"}
